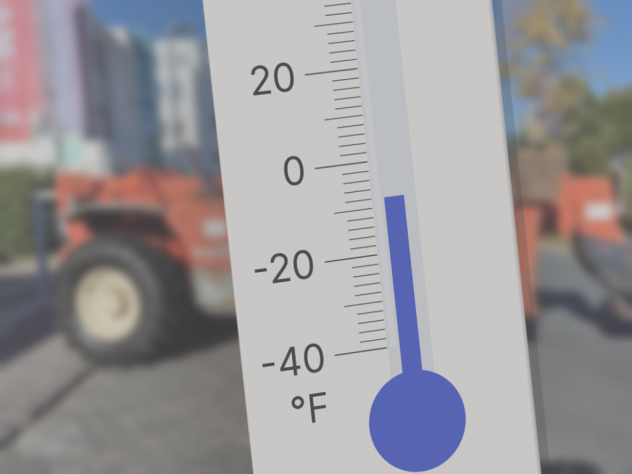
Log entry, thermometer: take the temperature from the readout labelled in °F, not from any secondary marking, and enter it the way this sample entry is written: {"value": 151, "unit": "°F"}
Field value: {"value": -8, "unit": "°F"}
